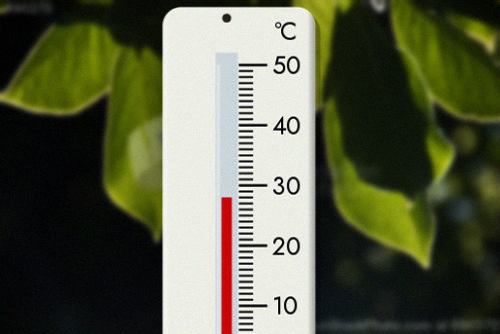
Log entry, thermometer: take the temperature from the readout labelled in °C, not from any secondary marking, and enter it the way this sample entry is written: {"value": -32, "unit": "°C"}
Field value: {"value": 28, "unit": "°C"}
